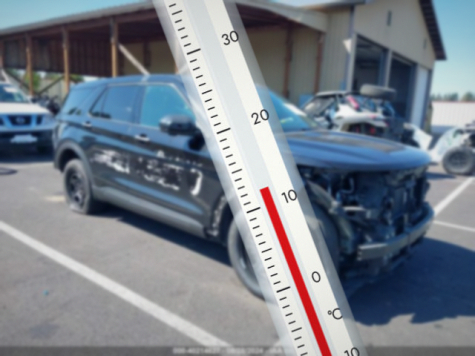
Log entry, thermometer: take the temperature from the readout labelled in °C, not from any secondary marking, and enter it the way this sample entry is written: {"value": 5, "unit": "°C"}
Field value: {"value": 12, "unit": "°C"}
